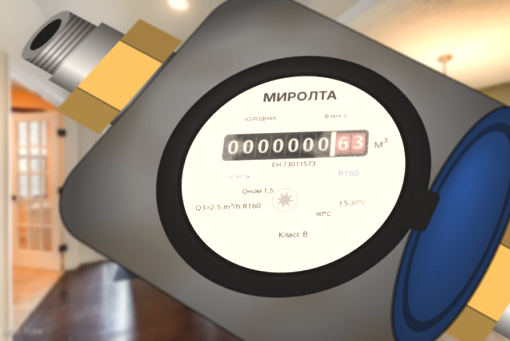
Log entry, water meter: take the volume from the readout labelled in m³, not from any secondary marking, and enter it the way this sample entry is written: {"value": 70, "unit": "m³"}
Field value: {"value": 0.63, "unit": "m³"}
